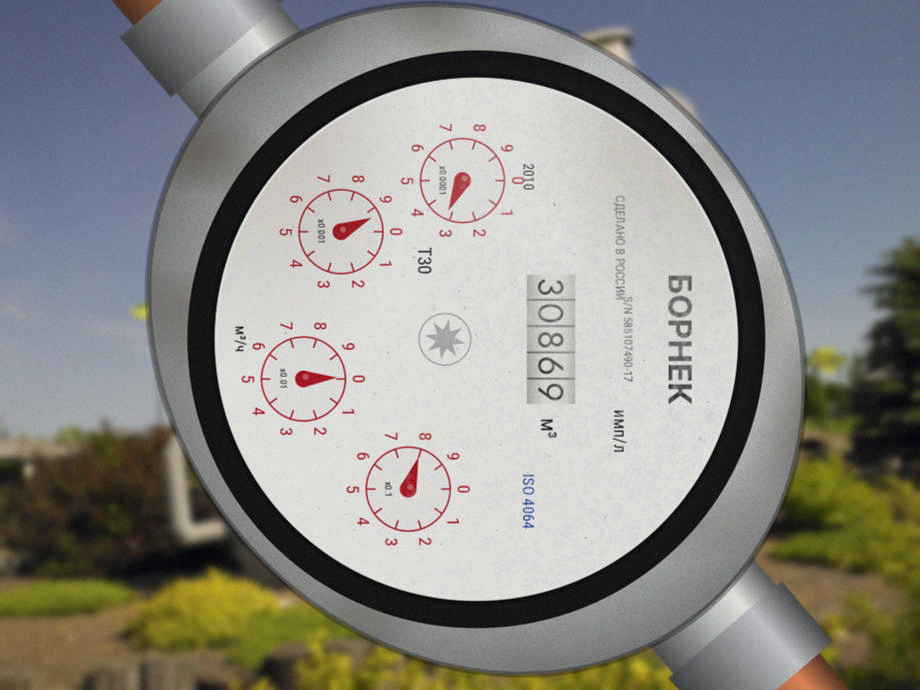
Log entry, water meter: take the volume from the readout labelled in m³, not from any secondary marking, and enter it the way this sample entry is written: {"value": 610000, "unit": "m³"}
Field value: {"value": 30869.7993, "unit": "m³"}
